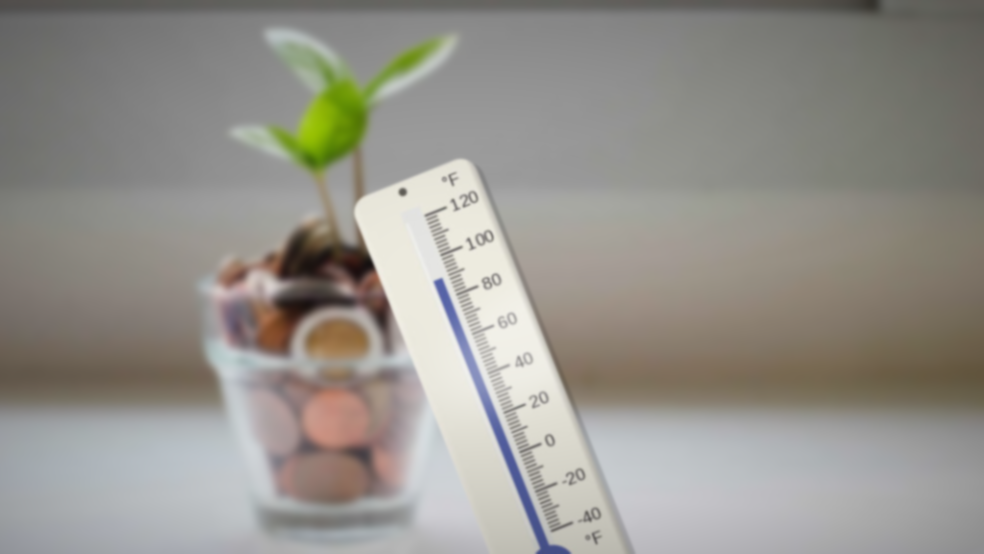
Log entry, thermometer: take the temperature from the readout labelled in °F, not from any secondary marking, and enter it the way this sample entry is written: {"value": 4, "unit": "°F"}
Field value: {"value": 90, "unit": "°F"}
